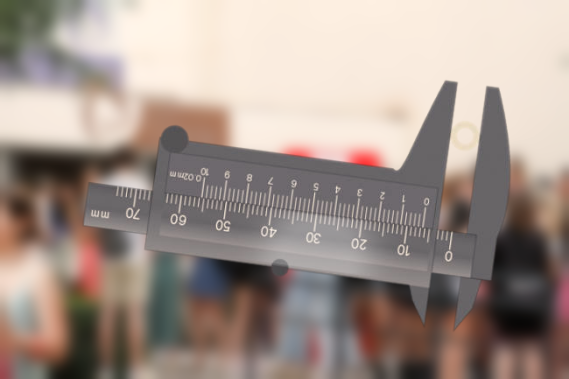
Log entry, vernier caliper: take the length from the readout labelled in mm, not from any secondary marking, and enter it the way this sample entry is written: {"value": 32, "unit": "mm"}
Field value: {"value": 6.5, "unit": "mm"}
